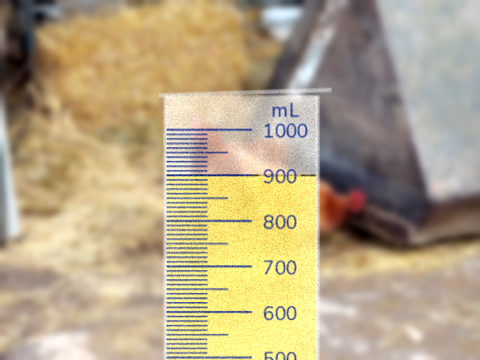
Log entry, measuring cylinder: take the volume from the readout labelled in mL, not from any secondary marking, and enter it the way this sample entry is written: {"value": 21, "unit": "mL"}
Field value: {"value": 900, "unit": "mL"}
